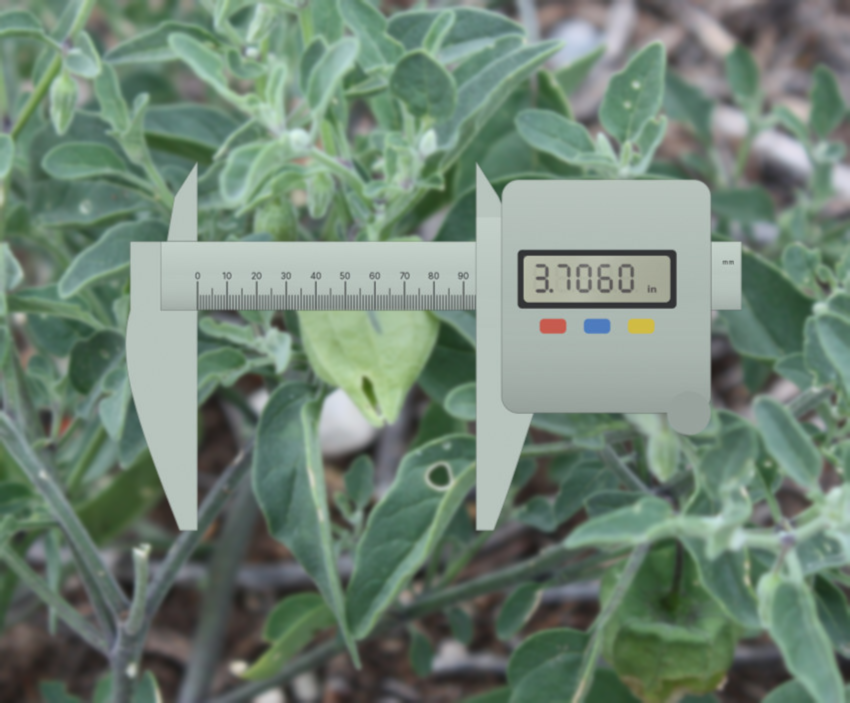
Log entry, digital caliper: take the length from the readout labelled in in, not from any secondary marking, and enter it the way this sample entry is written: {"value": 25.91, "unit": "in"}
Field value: {"value": 3.7060, "unit": "in"}
